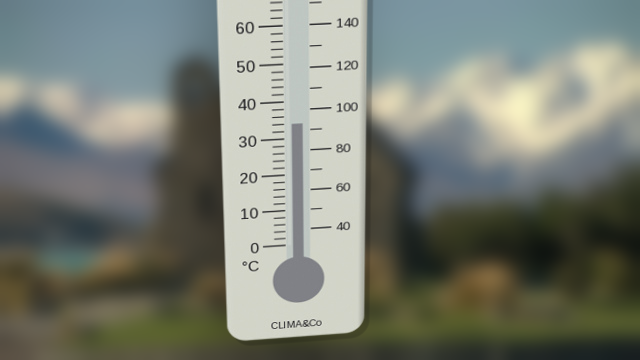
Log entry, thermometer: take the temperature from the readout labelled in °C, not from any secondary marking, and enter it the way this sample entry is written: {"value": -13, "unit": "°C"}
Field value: {"value": 34, "unit": "°C"}
